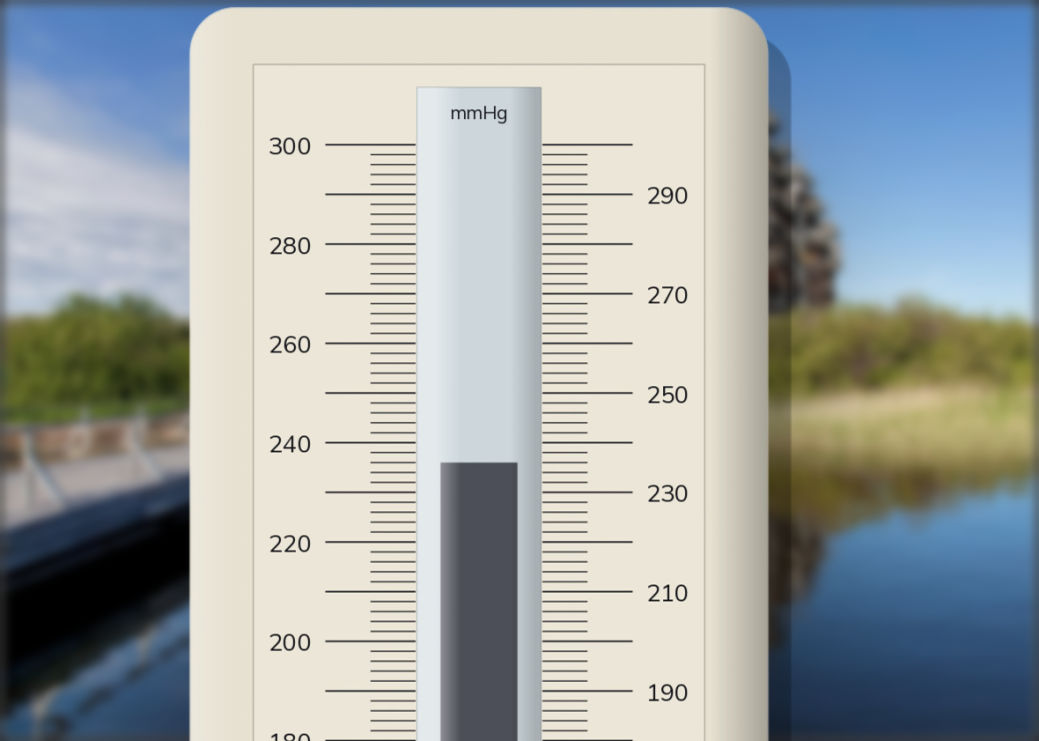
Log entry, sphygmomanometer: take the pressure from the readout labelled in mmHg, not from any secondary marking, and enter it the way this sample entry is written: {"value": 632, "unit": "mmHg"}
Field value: {"value": 236, "unit": "mmHg"}
